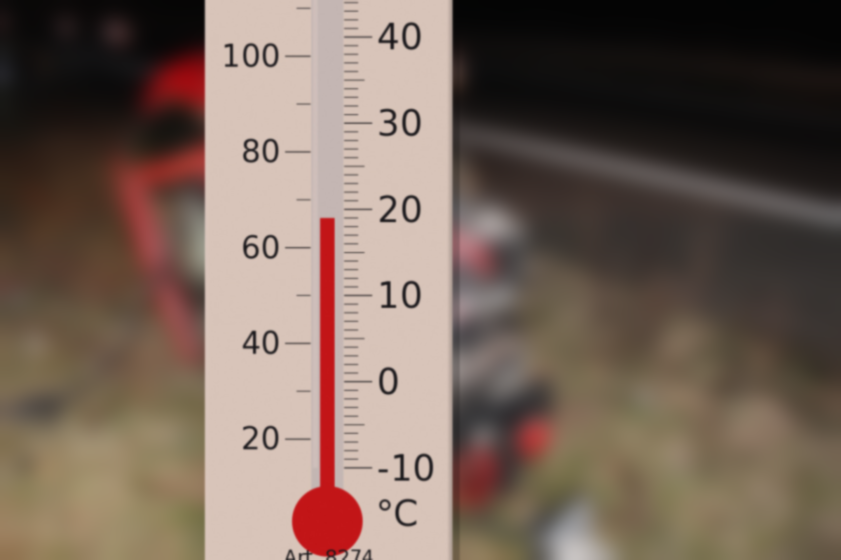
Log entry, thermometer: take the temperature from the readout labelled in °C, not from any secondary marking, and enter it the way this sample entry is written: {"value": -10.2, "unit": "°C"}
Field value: {"value": 19, "unit": "°C"}
